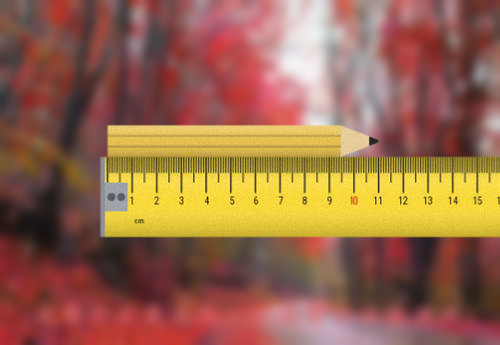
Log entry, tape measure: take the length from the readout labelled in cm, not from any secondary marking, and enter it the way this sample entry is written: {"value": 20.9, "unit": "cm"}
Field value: {"value": 11, "unit": "cm"}
